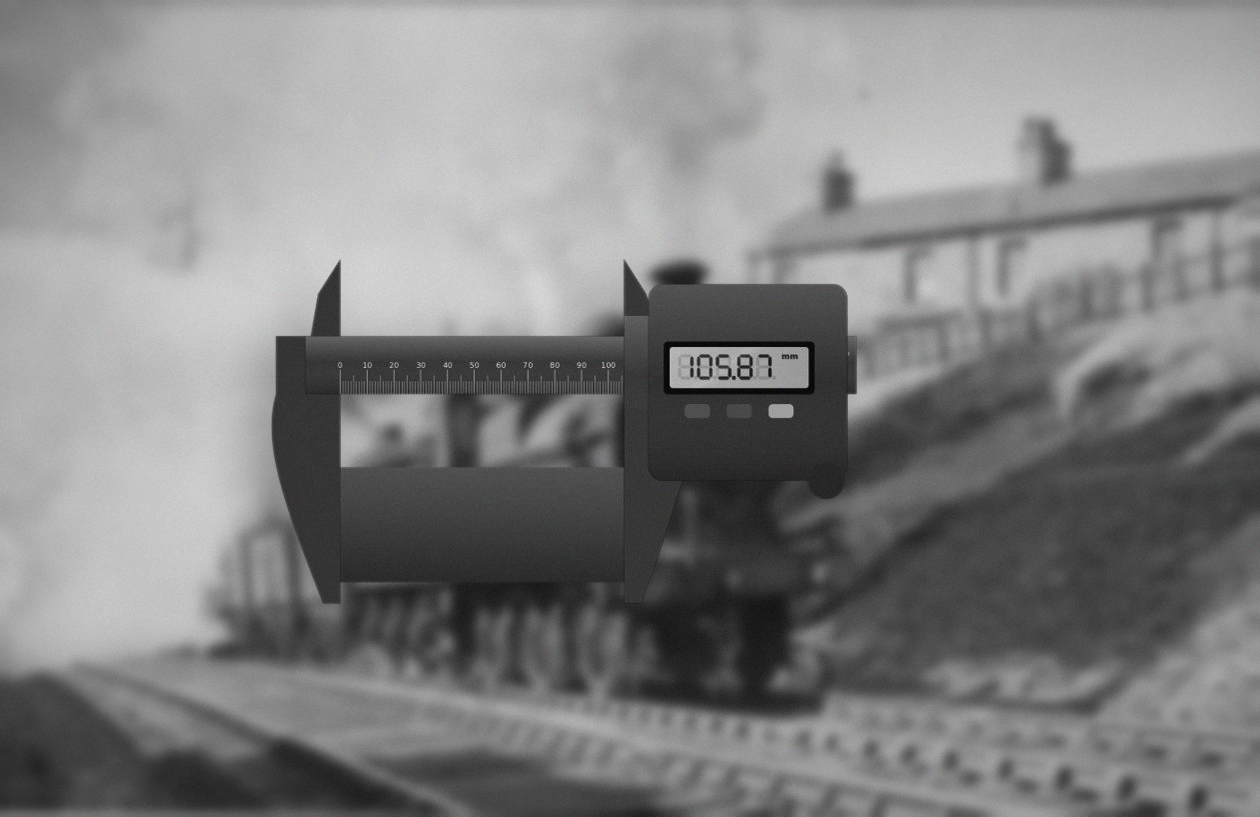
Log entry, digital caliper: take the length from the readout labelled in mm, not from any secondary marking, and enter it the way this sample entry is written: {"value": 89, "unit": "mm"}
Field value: {"value": 105.87, "unit": "mm"}
